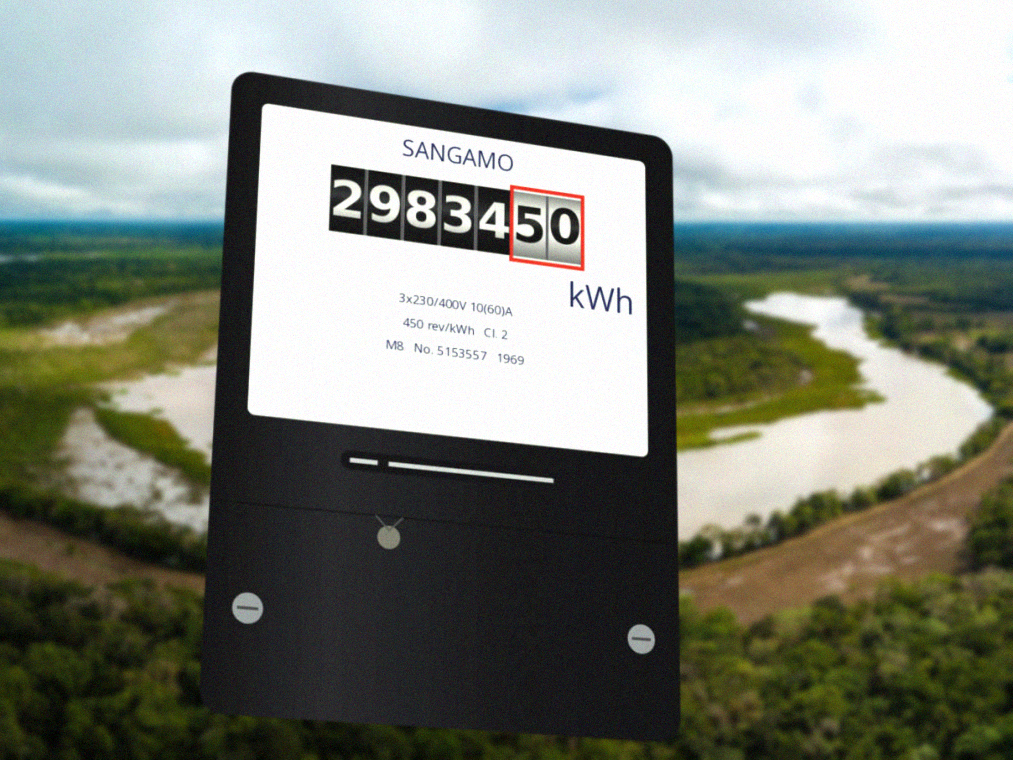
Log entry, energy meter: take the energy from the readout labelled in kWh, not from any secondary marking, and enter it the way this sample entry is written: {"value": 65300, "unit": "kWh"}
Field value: {"value": 29834.50, "unit": "kWh"}
